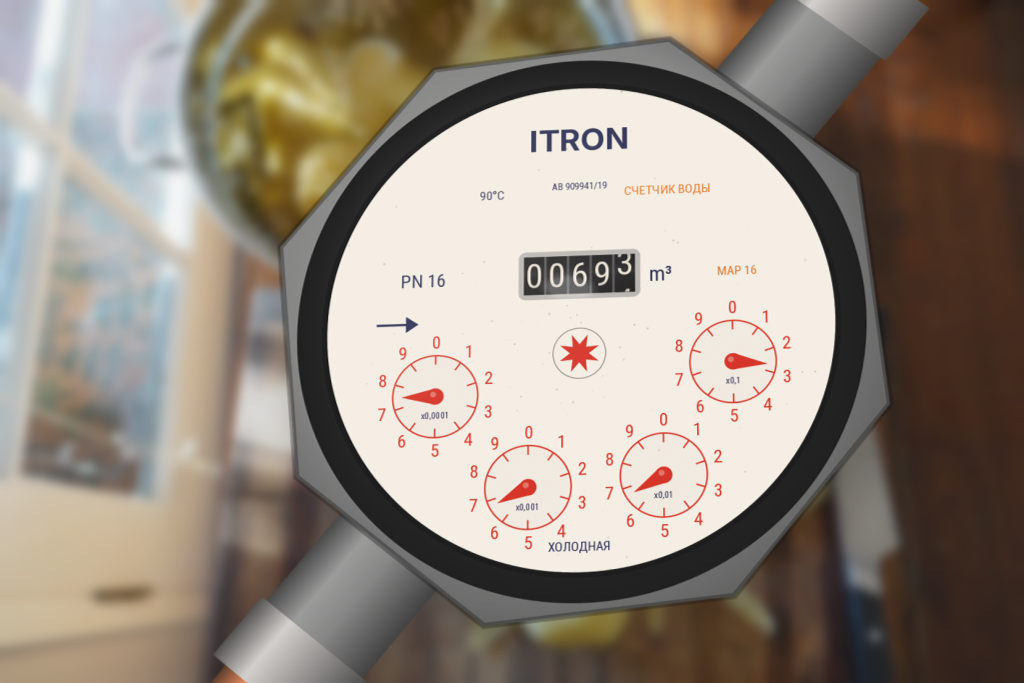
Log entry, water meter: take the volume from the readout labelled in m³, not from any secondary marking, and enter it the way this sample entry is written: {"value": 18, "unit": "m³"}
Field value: {"value": 693.2667, "unit": "m³"}
